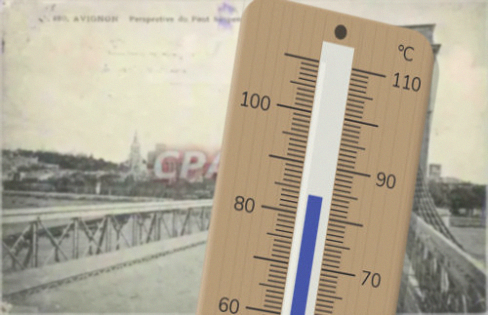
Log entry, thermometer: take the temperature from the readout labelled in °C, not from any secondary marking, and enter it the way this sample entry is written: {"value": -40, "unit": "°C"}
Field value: {"value": 84, "unit": "°C"}
